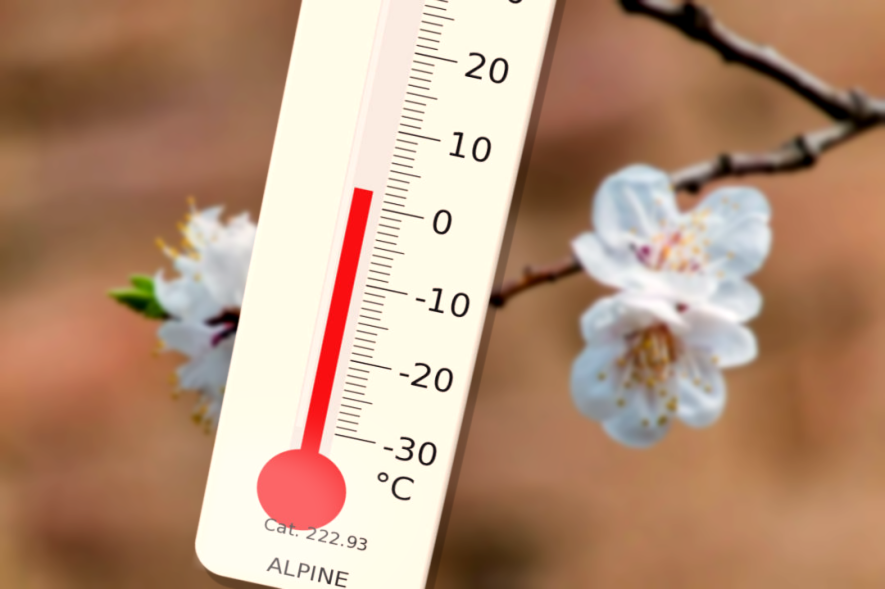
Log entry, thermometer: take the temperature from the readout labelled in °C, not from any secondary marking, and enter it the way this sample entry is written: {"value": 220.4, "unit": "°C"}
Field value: {"value": 2, "unit": "°C"}
